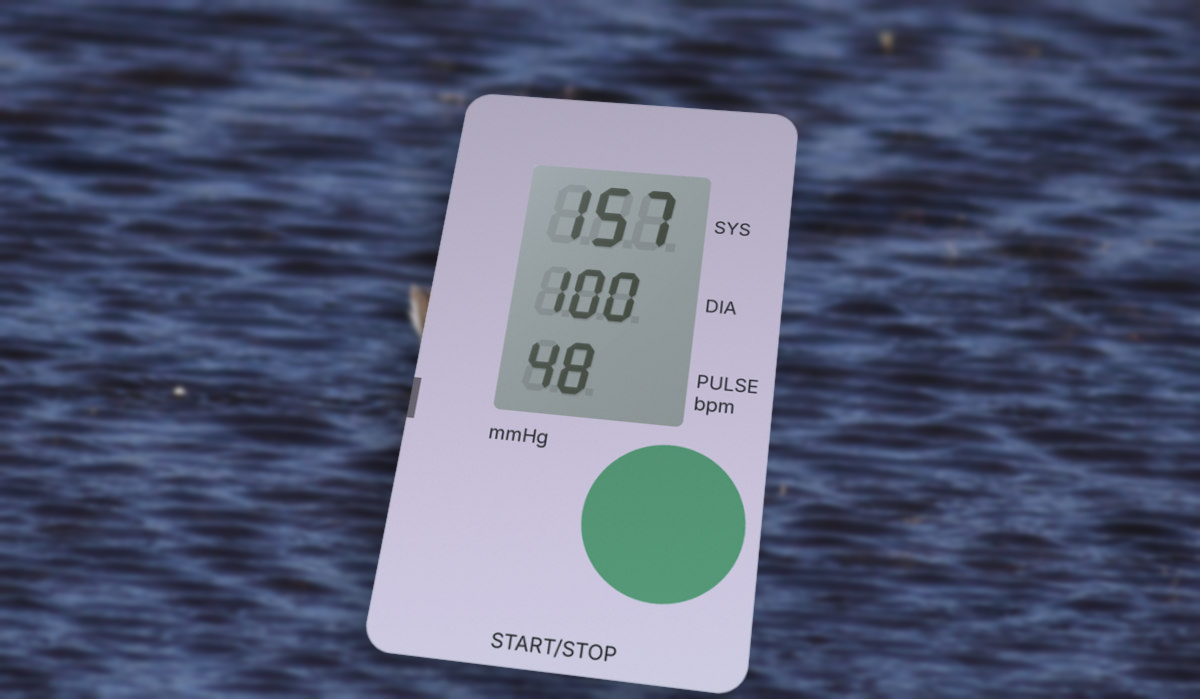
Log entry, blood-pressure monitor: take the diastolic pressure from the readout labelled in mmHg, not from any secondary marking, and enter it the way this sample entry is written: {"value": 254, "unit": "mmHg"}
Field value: {"value": 100, "unit": "mmHg"}
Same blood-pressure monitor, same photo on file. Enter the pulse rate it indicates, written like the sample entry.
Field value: {"value": 48, "unit": "bpm"}
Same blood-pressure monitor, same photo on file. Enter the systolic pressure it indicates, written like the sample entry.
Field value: {"value": 157, "unit": "mmHg"}
